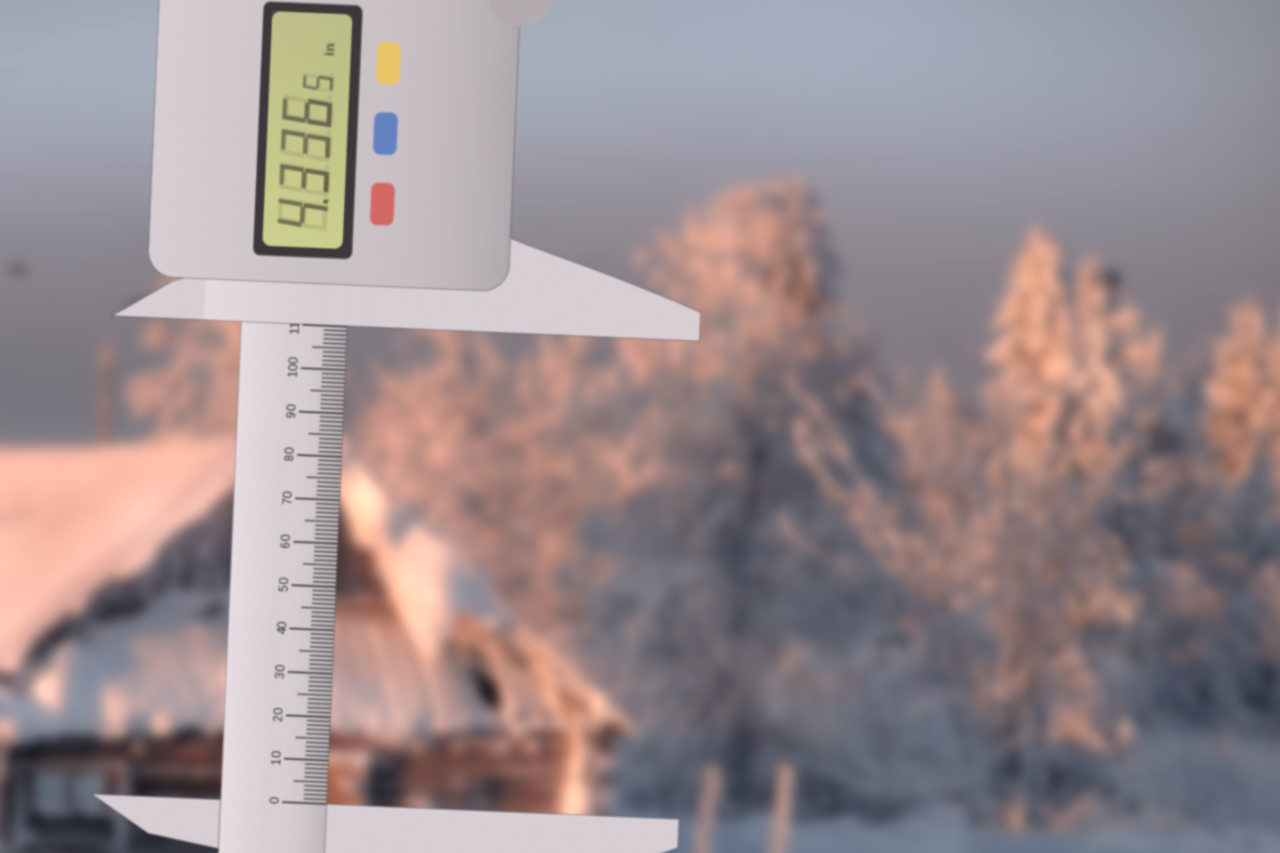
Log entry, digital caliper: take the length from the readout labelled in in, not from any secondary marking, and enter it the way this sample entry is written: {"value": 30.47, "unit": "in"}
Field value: {"value": 4.3365, "unit": "in"}
